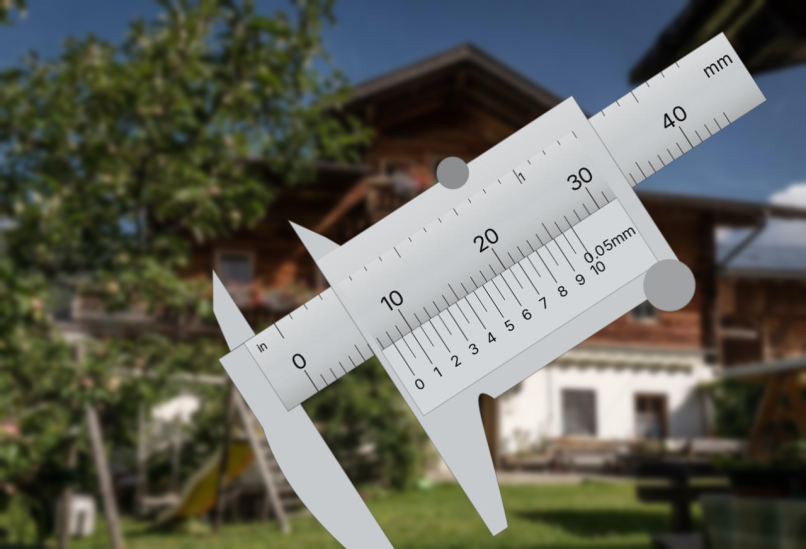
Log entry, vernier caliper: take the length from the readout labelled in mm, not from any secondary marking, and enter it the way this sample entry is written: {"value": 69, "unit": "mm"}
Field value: {"value": 8.0, "unit": "mm"}
